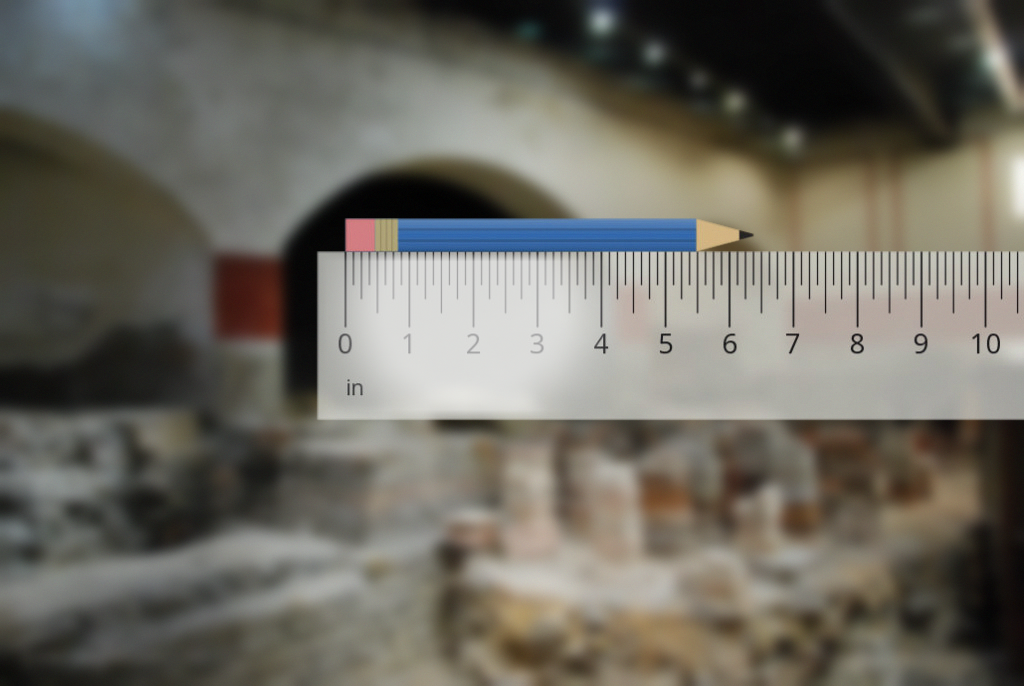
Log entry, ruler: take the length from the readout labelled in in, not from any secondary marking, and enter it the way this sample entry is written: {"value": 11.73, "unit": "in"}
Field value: {"value": 6.375, "unit": "in"}
